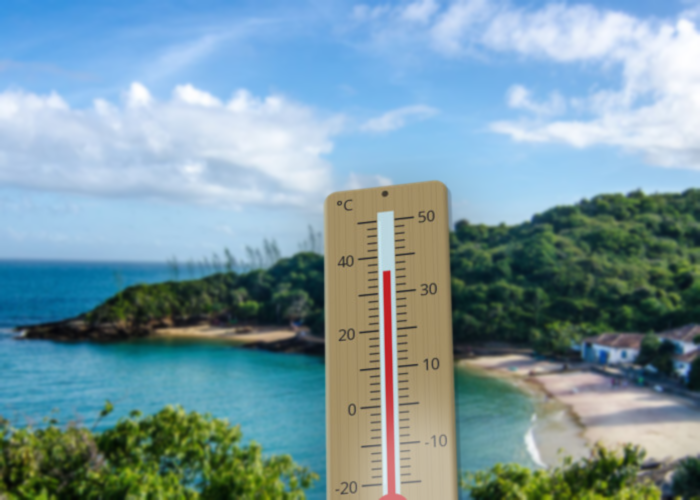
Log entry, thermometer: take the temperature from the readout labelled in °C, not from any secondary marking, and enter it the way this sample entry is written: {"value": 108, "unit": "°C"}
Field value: {"value": 36, "unit": "°C"}
